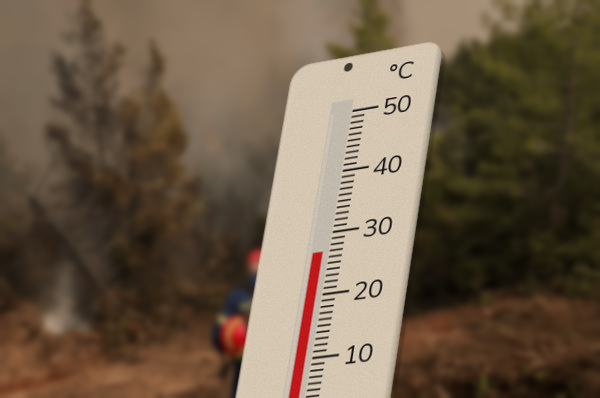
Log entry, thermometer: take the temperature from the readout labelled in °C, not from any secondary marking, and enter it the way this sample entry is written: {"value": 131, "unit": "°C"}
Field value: {"value": 27, "unit": "°C"}
